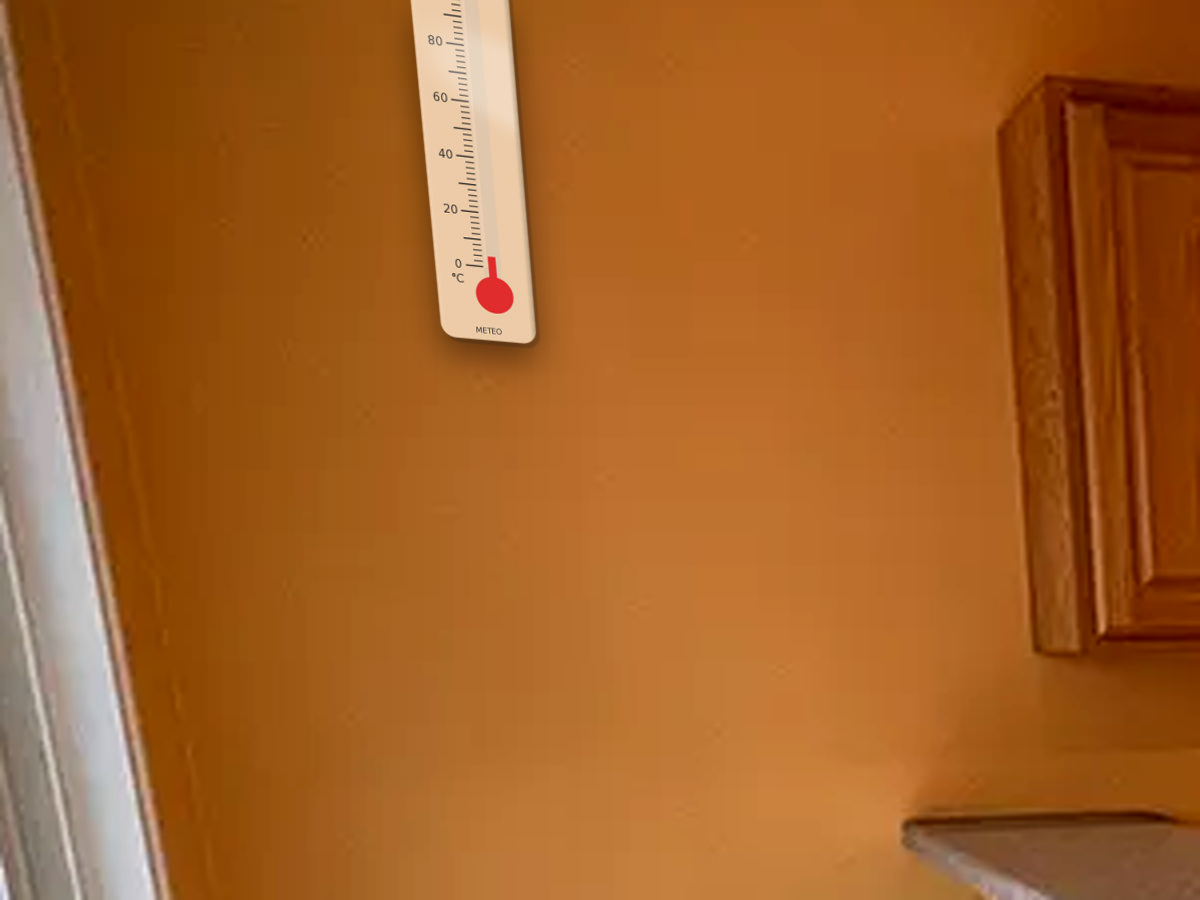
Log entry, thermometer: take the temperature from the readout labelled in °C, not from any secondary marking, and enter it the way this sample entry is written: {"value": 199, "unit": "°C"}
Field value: {"value": 4, "unit": "°C"}
